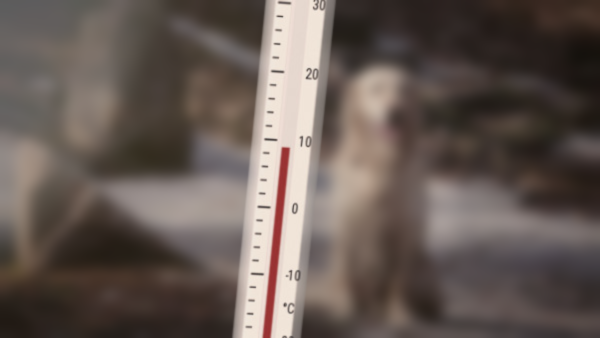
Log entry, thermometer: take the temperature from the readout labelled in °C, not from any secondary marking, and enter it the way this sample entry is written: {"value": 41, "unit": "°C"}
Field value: {"value": 9, "unit": "°C"}
